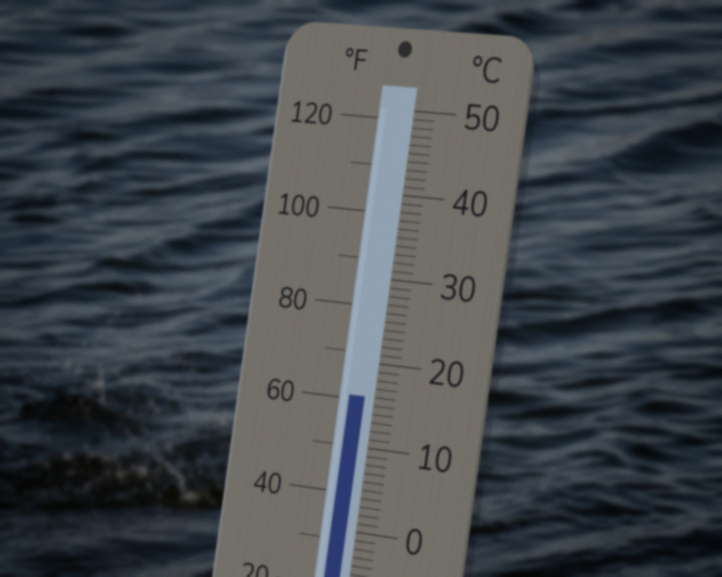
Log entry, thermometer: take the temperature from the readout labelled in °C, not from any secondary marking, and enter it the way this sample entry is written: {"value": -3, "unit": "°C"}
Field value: {"value": 16, "unit": "°C"}
